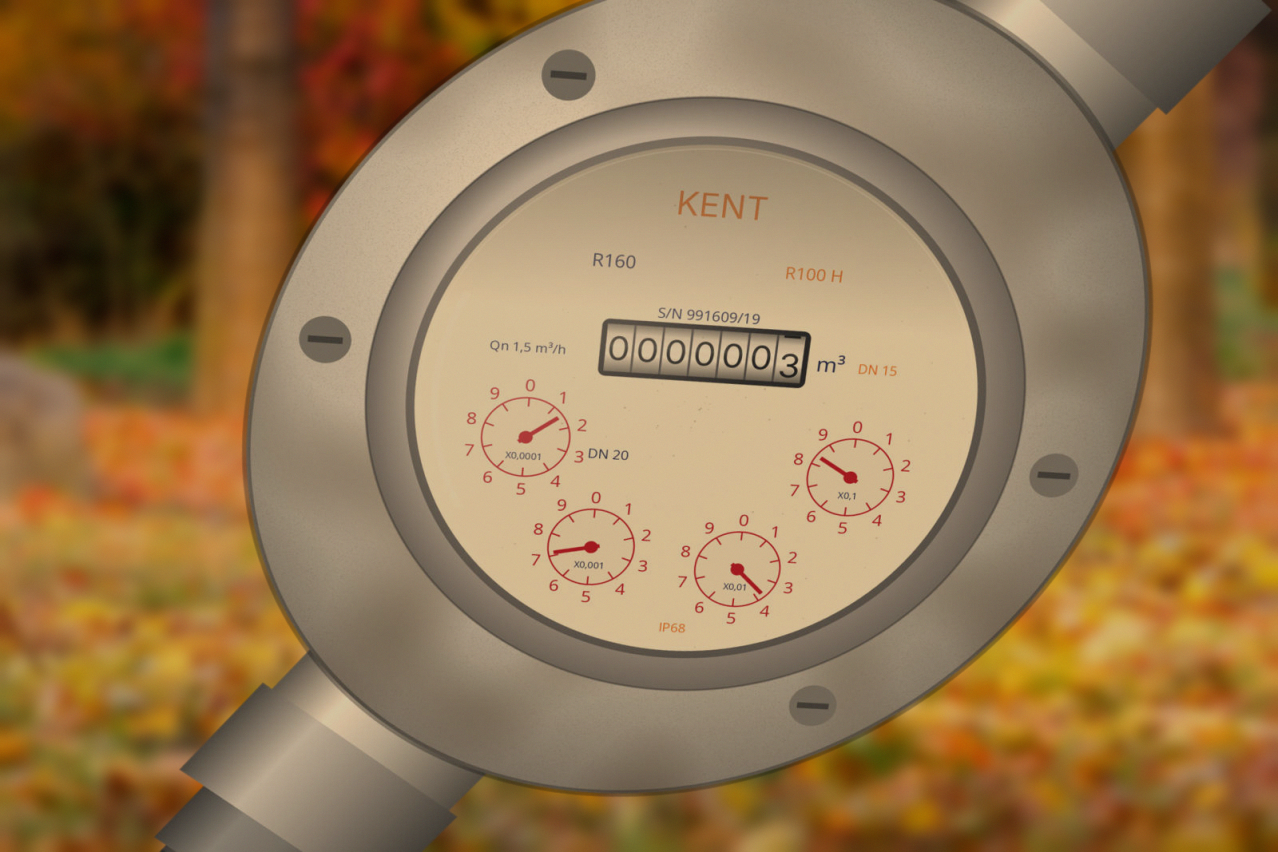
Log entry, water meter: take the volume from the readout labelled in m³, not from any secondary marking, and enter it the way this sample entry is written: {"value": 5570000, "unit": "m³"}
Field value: {"value": 2.8371, "unit": "m³"}
